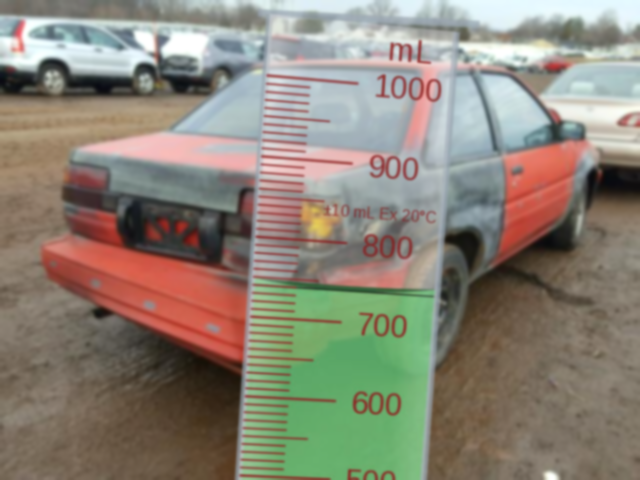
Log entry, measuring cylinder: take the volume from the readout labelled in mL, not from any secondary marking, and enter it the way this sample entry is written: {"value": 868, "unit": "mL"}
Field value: {"value": 740, "unit": "mL"}
